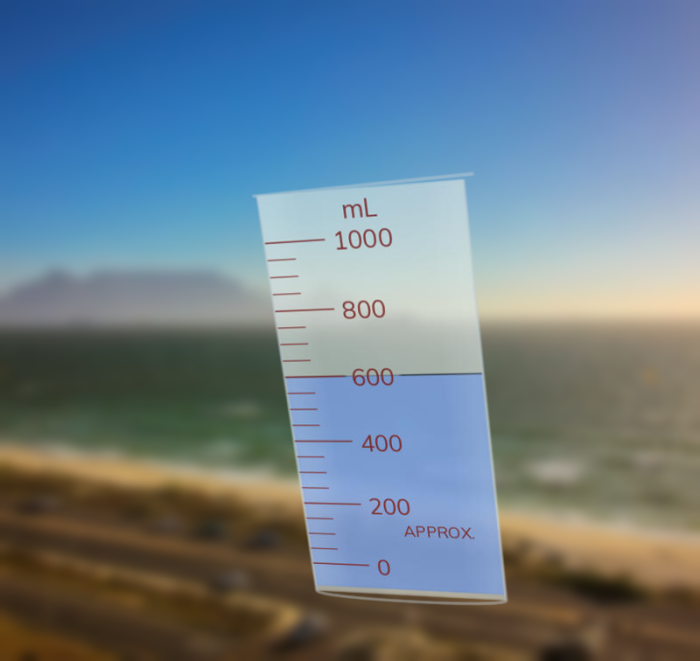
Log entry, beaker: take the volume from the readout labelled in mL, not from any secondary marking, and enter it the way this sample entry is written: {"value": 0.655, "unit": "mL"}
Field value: {"value": 600, "unit": "mL"}
